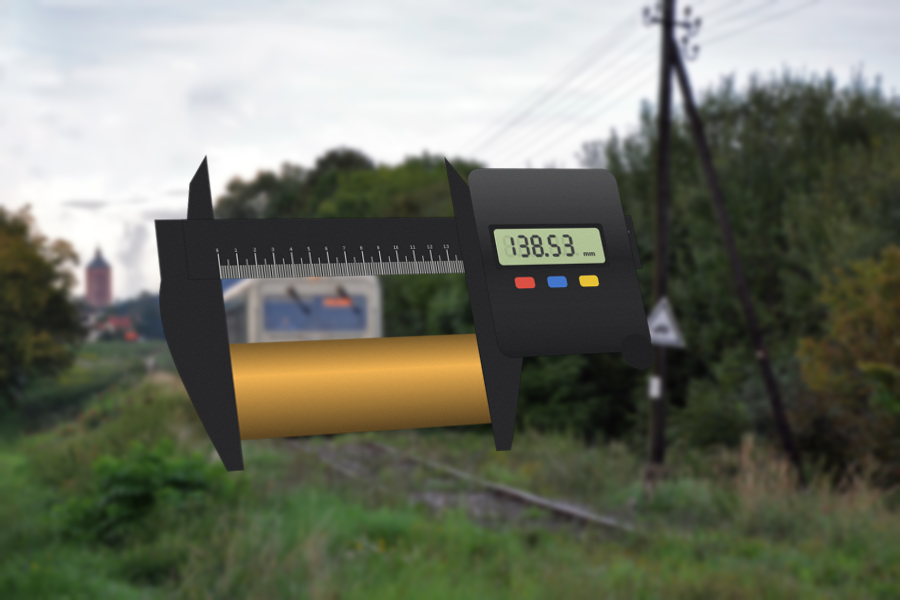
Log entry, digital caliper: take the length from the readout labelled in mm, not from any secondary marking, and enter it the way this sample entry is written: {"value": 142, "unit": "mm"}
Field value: {"value": 138.53, "unit": "mm"}
